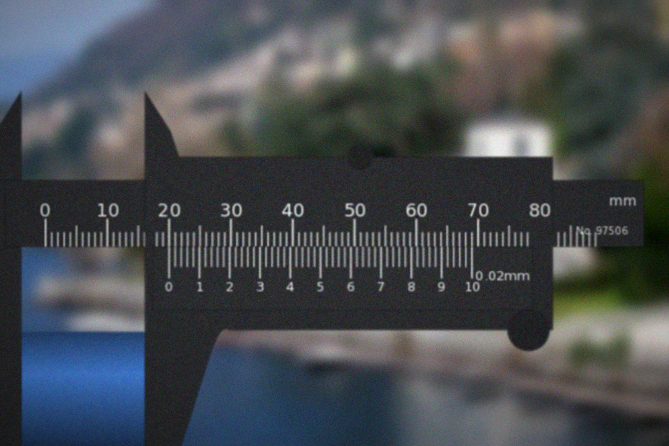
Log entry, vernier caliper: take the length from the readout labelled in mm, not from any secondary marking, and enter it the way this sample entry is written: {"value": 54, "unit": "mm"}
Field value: {"value": 20.0, "unit": "mm"}
